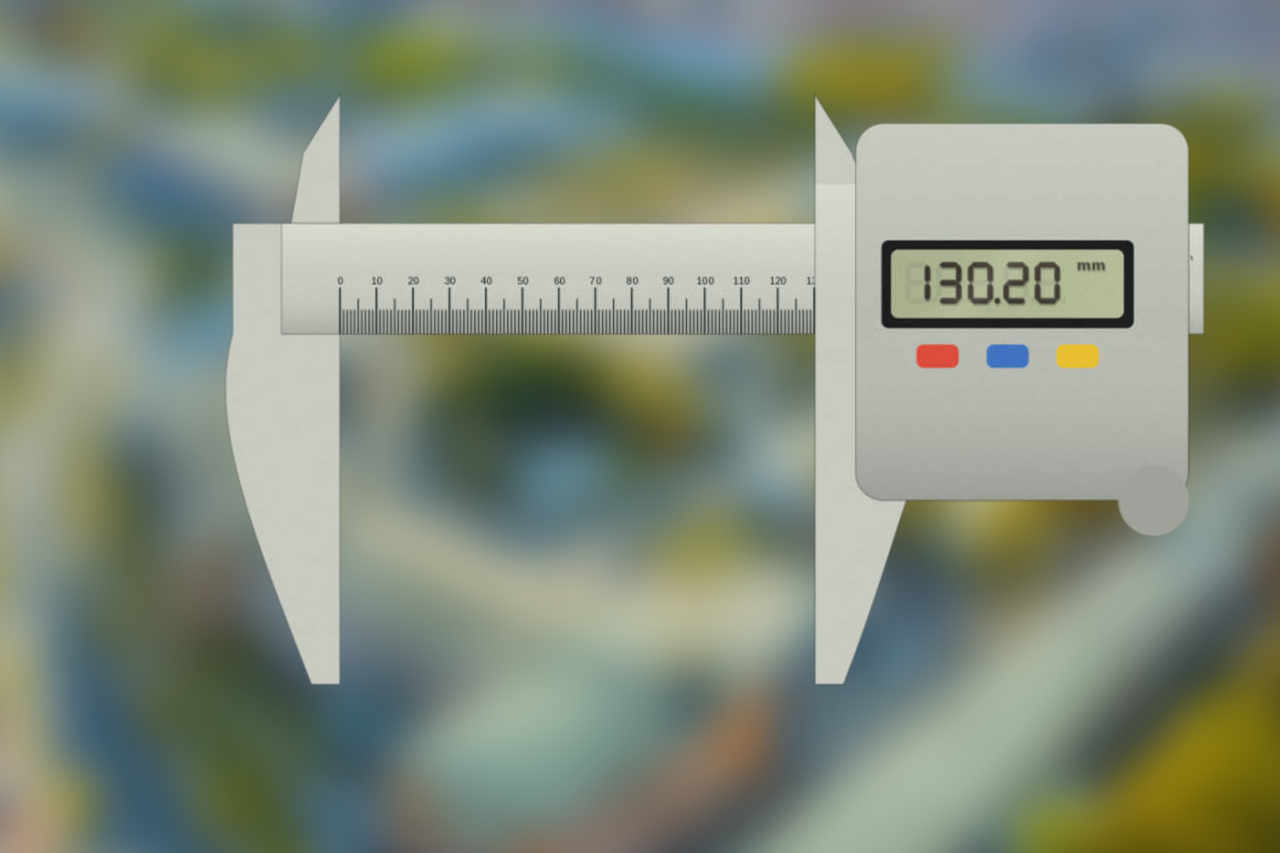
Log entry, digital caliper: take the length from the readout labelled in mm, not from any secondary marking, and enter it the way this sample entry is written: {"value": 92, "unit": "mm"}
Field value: {"value": 130.20, "unit": "mm"}
